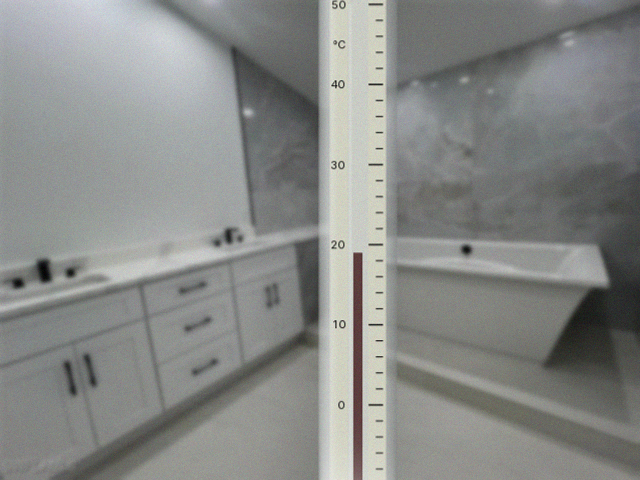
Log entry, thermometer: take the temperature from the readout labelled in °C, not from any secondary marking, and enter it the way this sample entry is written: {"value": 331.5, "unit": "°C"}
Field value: {"value": 19, "unit": "°C"}
